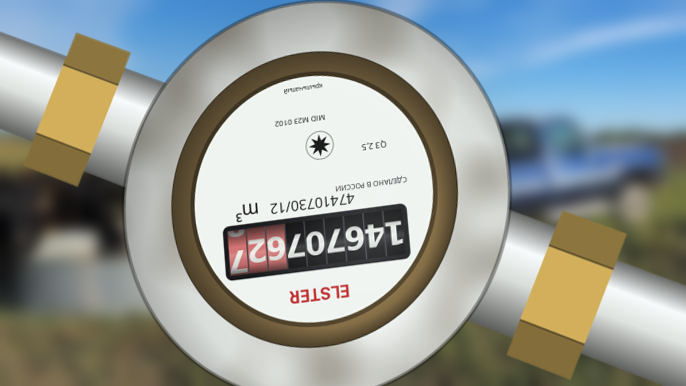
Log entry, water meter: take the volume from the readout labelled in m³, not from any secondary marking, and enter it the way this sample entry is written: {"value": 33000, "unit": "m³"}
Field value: {"value": 146707.627, "unit": "m³"}
